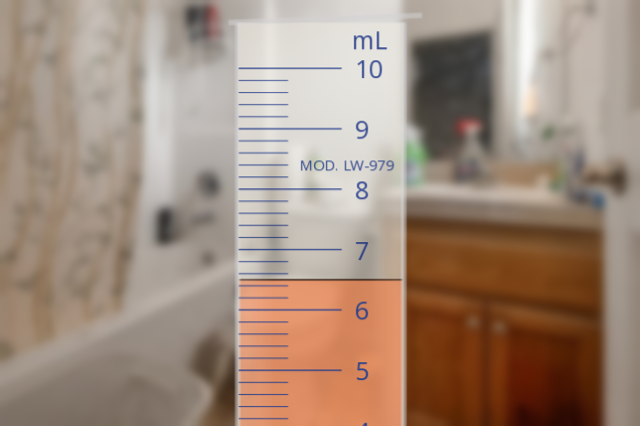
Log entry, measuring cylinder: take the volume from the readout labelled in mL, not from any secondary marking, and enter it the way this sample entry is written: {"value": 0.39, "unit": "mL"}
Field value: {"value": 6.5, "unit": "mL"}
